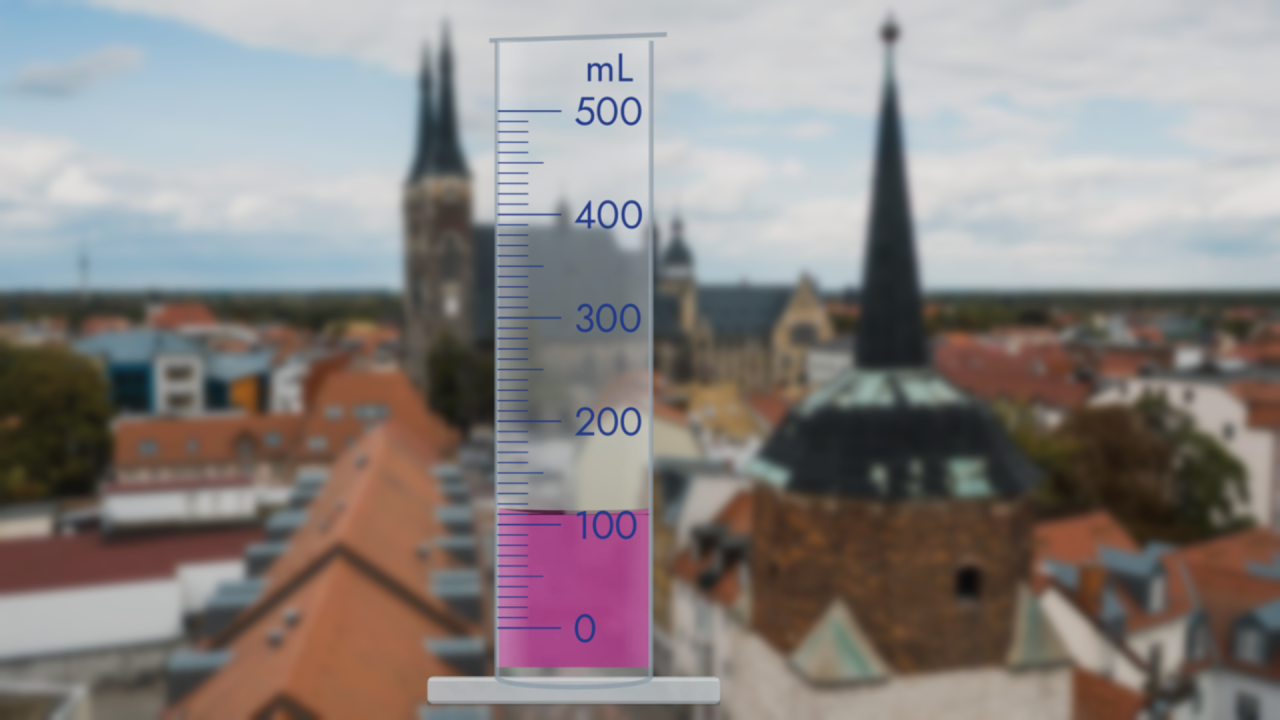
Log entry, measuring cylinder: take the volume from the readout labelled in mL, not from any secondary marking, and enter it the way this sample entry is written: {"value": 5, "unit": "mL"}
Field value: {"value": 110, "unit": "mL"}
